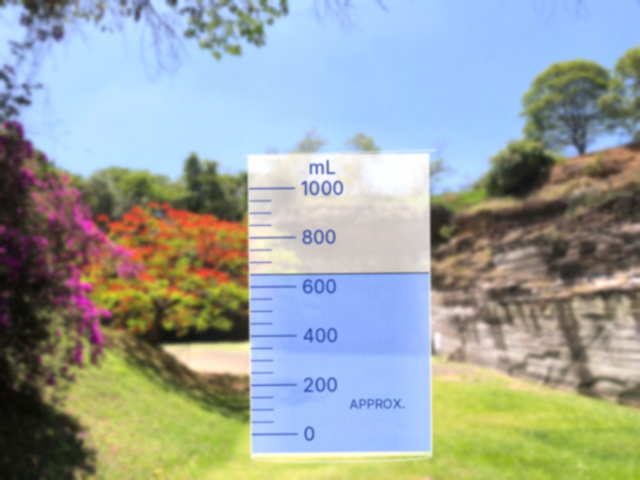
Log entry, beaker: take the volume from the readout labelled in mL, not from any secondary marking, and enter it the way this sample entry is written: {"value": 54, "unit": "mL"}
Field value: {"value": 650, "unit": "mL"}
